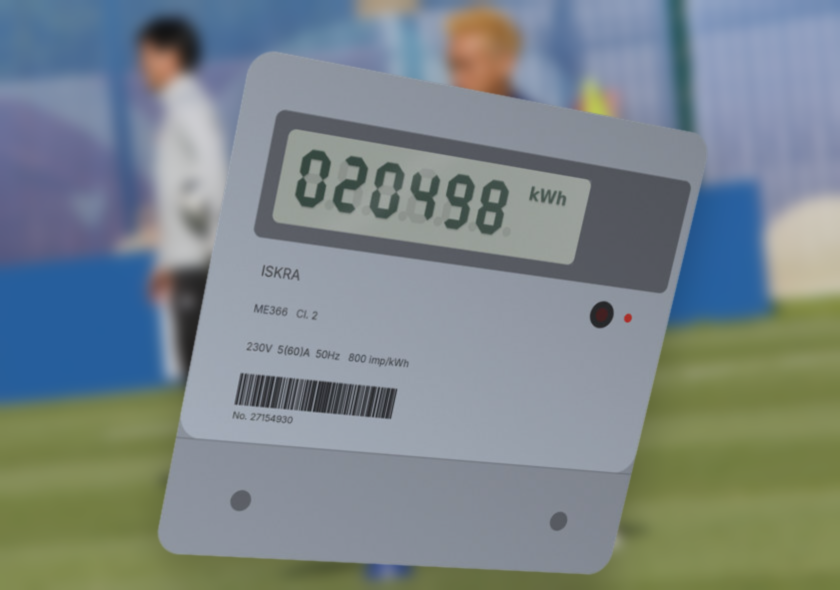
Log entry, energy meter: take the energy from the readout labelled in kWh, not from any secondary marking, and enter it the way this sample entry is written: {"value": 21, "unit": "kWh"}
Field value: {"value": 20498, "unit": "kWh"}
